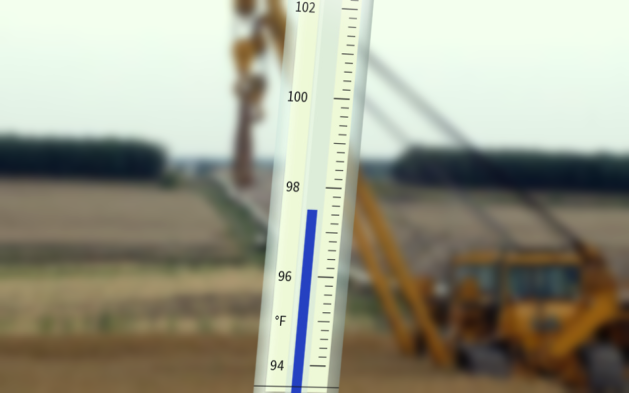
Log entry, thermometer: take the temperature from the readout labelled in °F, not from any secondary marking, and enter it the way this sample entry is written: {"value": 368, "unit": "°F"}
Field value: {"value": 97.5, "unit": "°F"}
